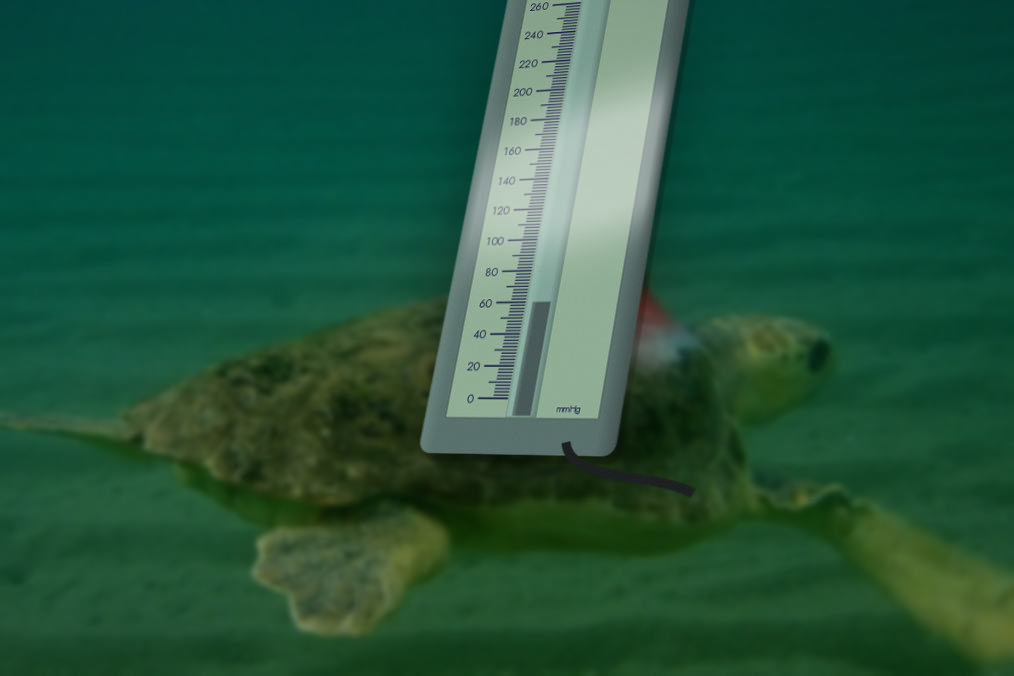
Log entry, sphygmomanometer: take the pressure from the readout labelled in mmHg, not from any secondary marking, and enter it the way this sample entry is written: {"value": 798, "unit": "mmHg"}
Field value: {"value": 60, "unit": "mmHg"}
